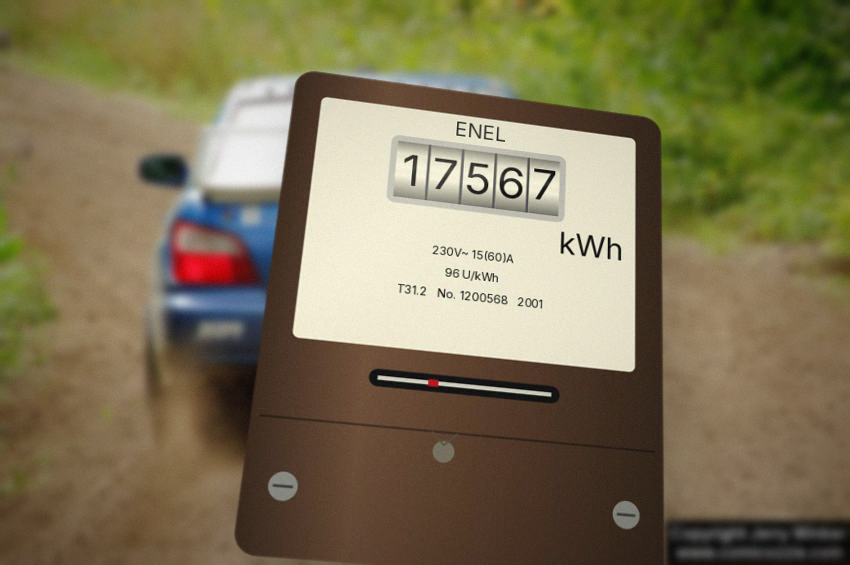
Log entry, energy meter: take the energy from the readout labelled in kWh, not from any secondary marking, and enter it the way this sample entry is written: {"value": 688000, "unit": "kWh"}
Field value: {"value": 17567, "unit": "kWh"}
